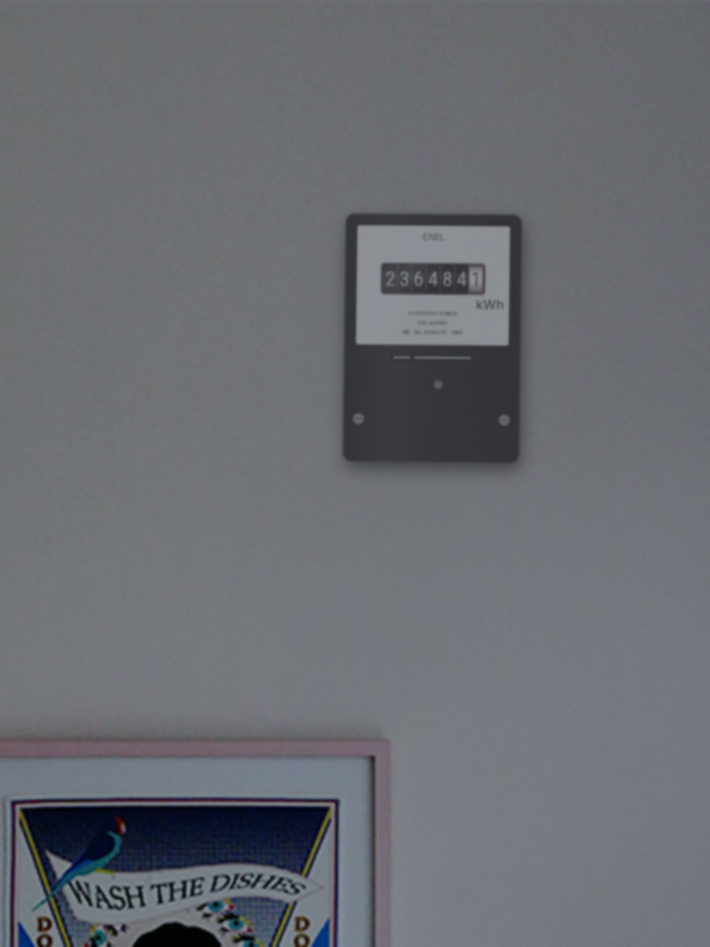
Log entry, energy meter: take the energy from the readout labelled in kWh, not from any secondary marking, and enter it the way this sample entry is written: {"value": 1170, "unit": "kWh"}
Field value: {"value": 236484.1, "unit": "kWh"}
